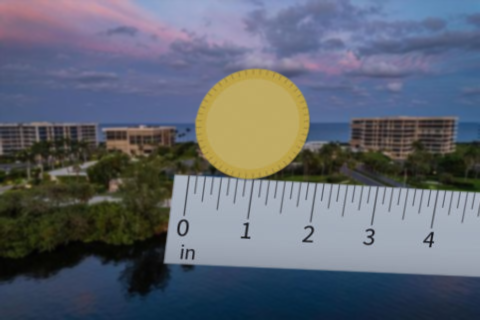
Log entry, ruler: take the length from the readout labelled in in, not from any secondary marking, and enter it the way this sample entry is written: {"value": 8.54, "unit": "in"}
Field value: {"value": 1.75, "unit": "in"}
